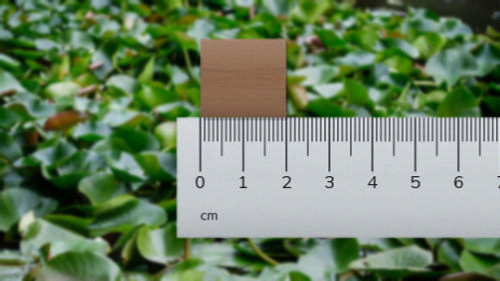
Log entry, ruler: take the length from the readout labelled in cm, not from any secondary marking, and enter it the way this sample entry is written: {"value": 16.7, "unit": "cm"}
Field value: {"value": 2, "unit": "cm"}
